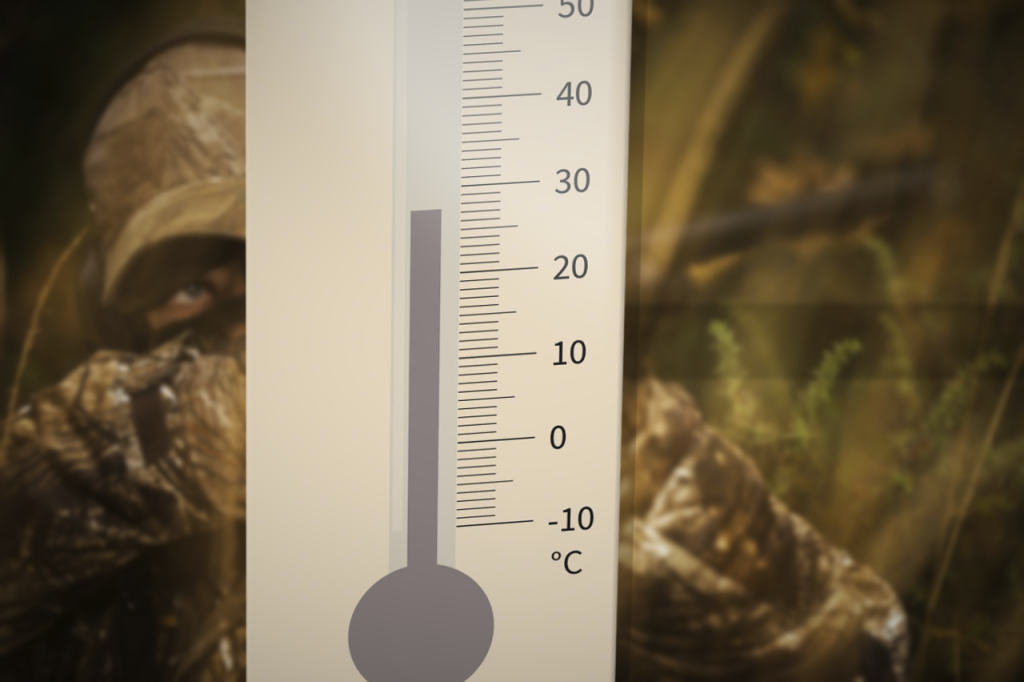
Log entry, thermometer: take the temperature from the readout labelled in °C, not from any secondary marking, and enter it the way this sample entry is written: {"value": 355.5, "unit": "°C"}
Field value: {"value": 27.5, "unit": "°C"}
